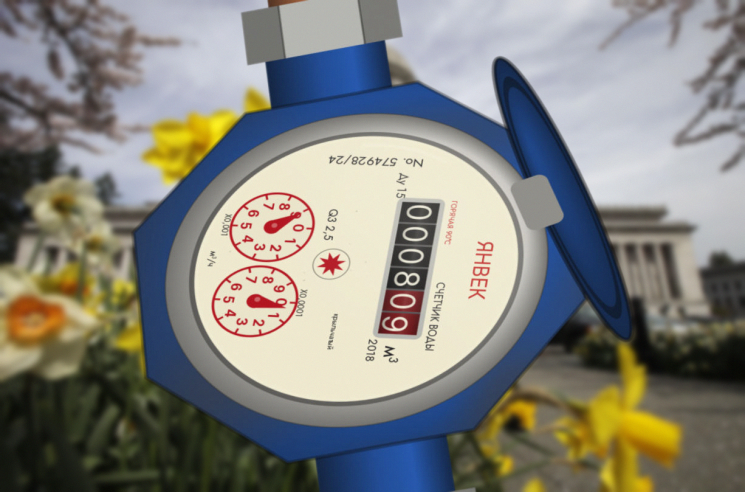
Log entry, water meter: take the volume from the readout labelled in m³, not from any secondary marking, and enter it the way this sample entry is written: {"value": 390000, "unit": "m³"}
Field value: {"value": 8.0890, "unit": "m³"}
